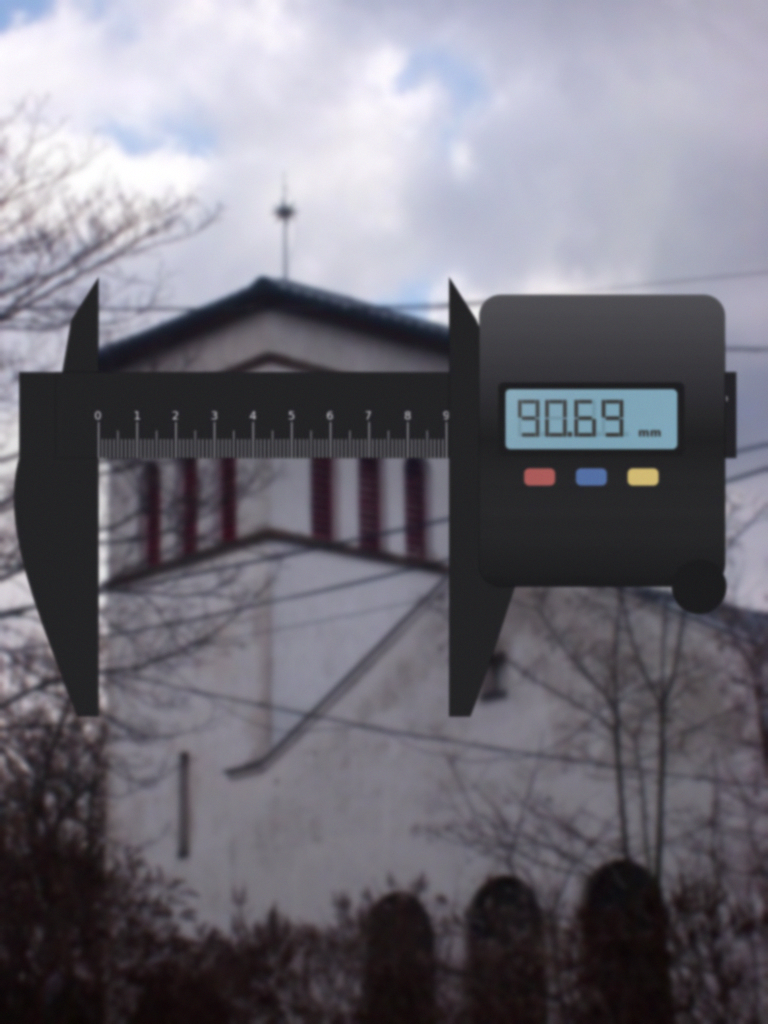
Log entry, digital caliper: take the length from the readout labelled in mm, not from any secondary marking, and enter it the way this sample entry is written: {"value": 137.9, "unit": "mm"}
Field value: {"value": 90.69, "unit": "mm"}
